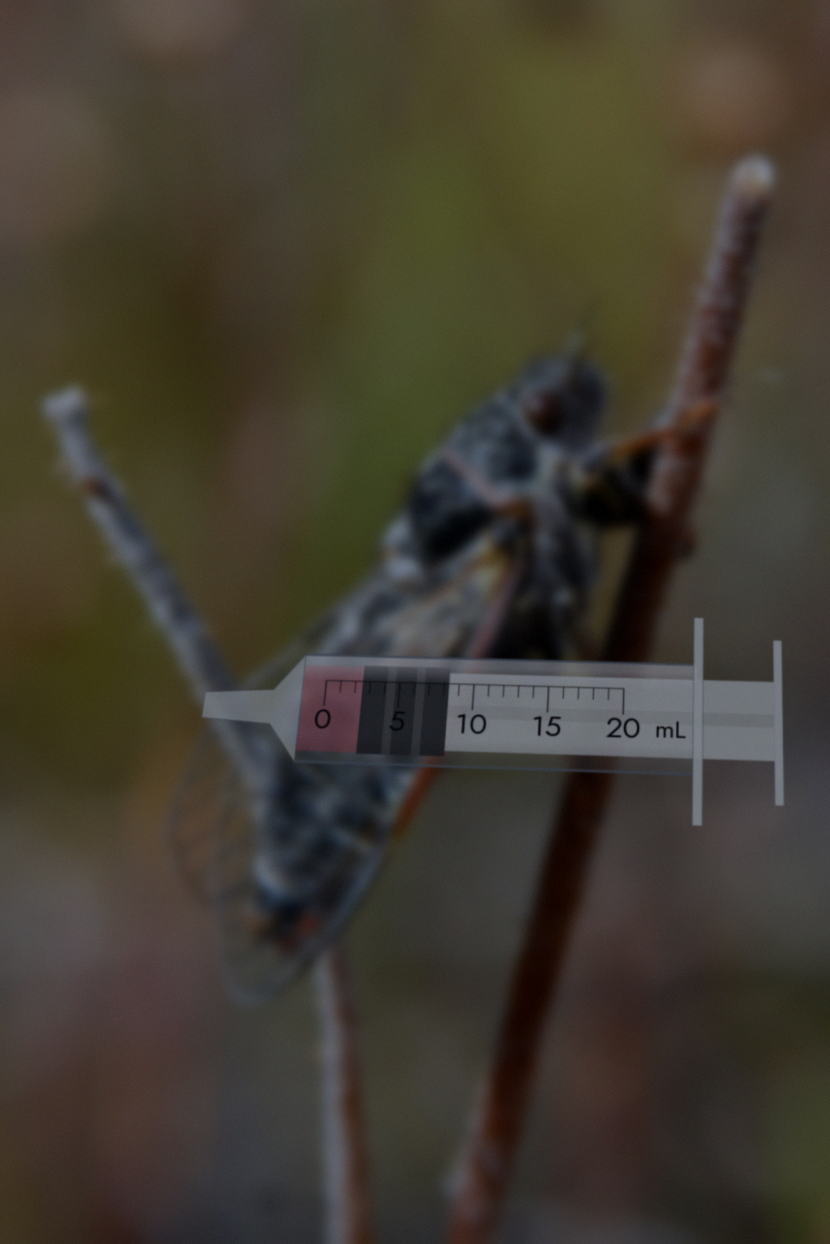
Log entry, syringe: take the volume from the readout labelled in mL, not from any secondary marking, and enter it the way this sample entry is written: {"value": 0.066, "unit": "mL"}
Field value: {"value": 2.5, "unit": "mL"}
